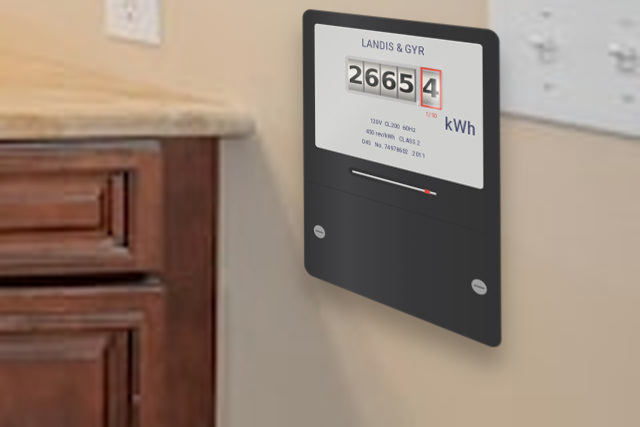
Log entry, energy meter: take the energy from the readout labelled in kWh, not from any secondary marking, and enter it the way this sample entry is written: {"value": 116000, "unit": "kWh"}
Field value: {"value": 2665.4, "unit": "kWh"}
